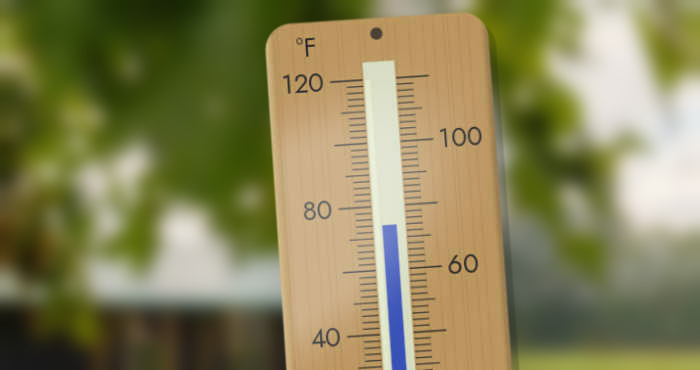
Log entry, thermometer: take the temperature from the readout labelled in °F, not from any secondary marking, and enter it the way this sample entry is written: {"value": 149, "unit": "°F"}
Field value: {"value": 74, "unit": "°F"}
